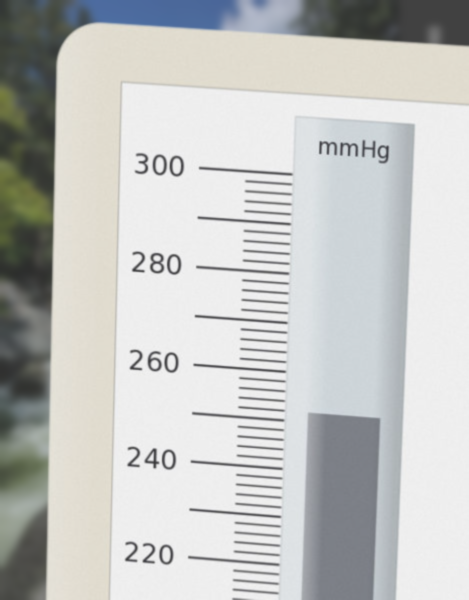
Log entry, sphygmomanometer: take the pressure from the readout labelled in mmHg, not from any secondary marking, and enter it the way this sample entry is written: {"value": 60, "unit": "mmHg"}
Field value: {"value": 252, "unit": "mmHg"}
